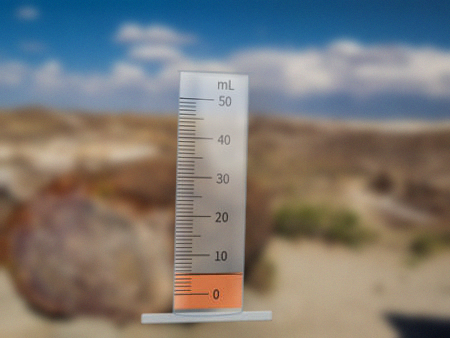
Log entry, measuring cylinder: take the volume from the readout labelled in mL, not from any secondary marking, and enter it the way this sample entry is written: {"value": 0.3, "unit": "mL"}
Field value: {"value": 5, "unit": "mL"}
